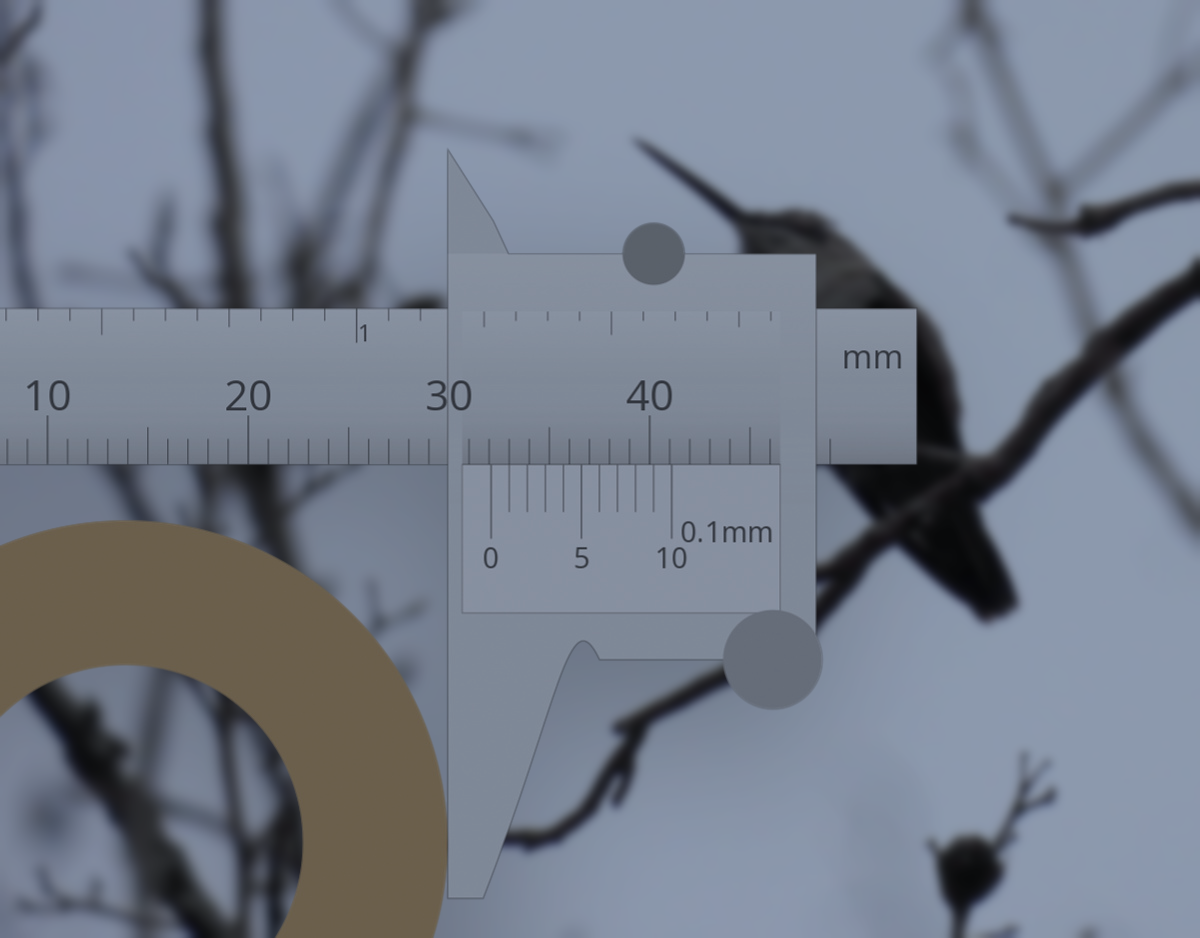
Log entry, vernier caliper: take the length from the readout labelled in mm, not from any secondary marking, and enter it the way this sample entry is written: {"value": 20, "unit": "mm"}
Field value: {"value": 32.1, "unit": "mm"}
